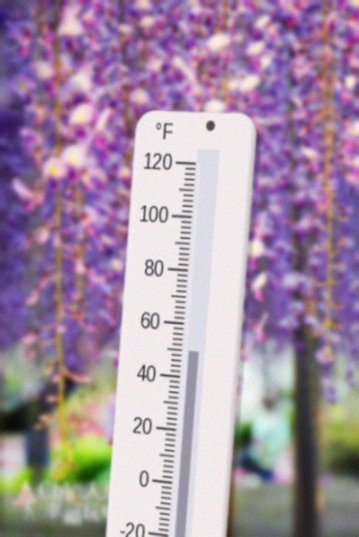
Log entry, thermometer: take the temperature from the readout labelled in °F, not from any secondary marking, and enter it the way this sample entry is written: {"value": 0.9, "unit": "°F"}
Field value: {"value": 50, "unit": "°F"}
